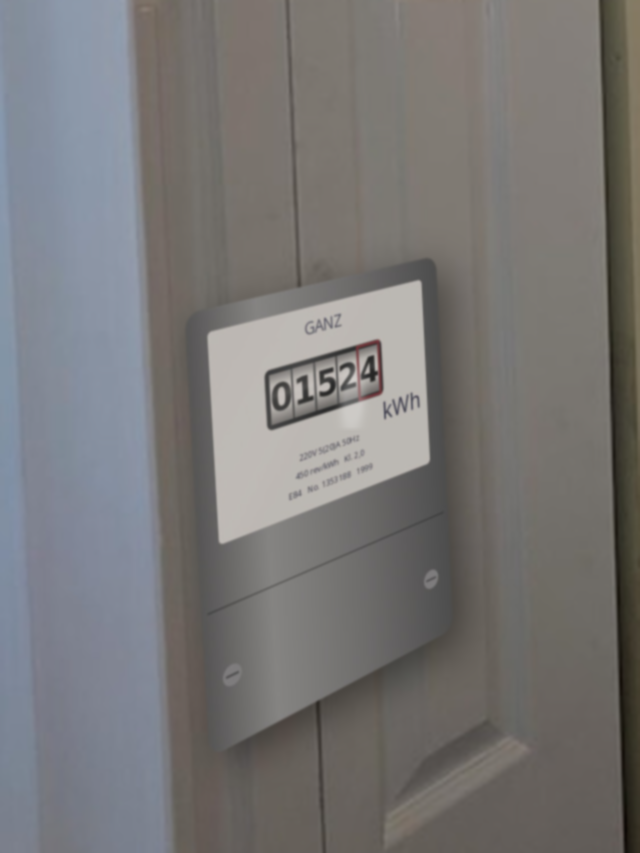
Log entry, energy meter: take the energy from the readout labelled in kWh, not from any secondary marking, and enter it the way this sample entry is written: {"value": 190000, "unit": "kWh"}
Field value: {"value": 152.4, "unit": "kWh"}
